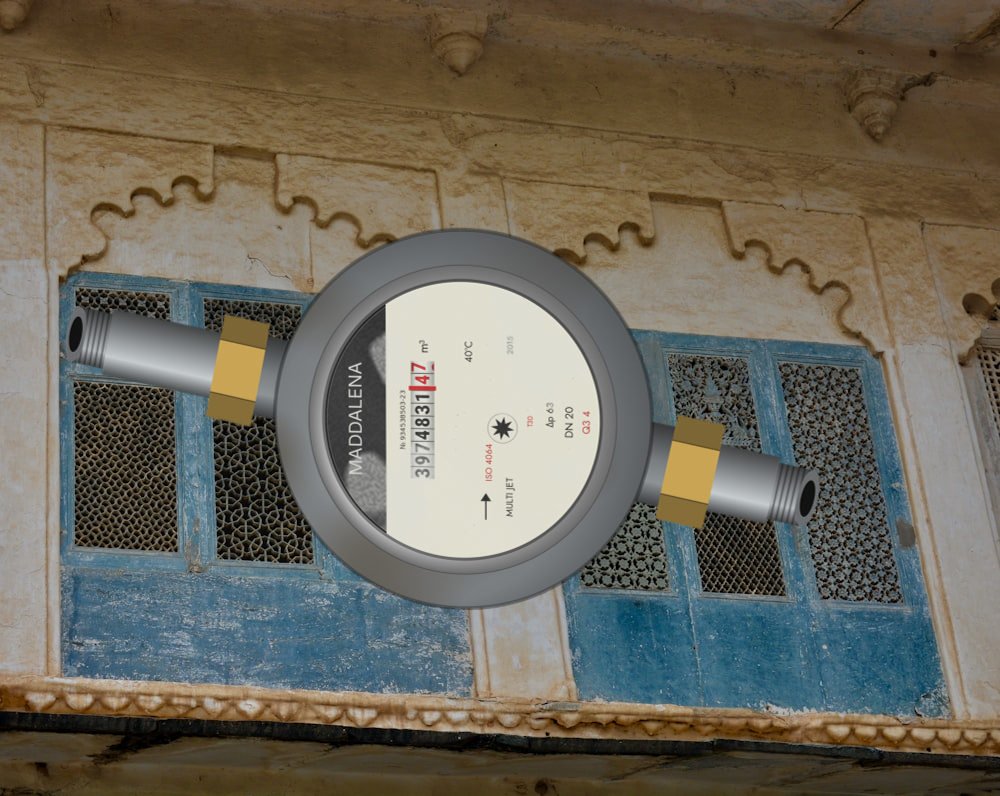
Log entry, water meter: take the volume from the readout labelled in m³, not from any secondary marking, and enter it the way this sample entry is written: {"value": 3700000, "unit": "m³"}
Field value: {"value": 3974831.47, "unit": "m³"}
